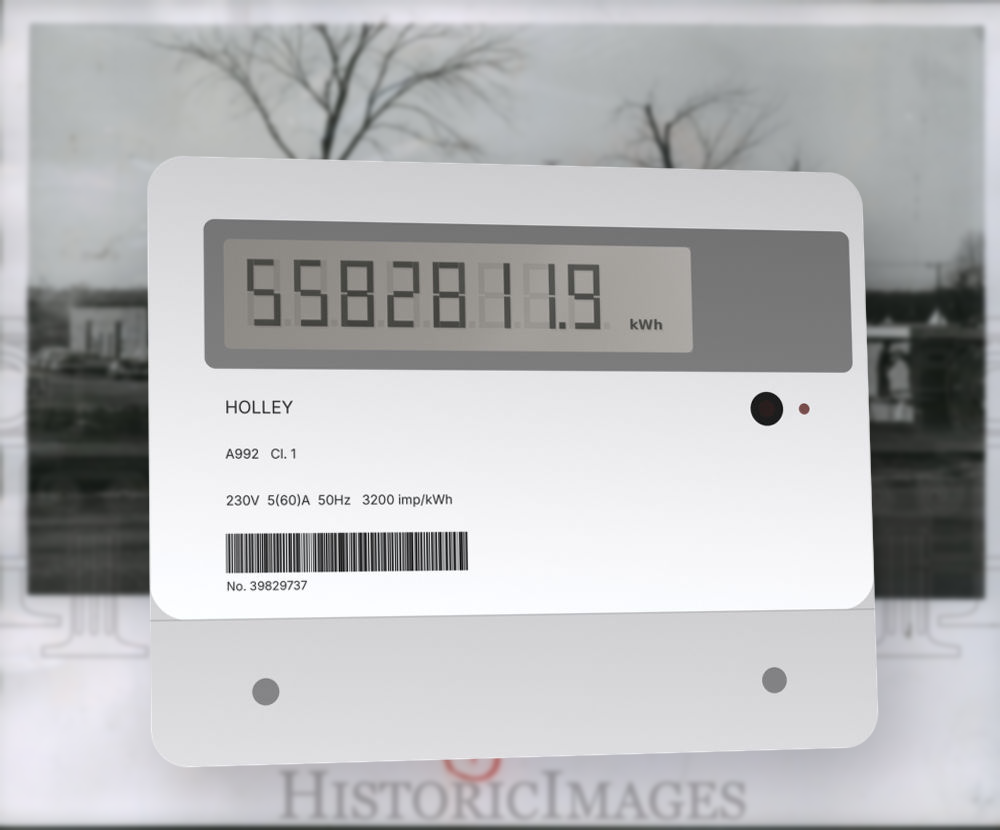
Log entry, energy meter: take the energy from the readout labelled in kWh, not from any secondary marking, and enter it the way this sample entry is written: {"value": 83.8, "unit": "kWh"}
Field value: {"value": 5582811.9, "unit": "kWh"}
